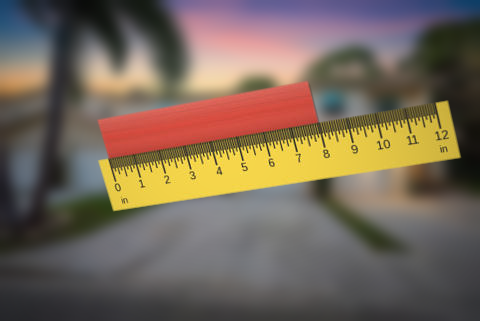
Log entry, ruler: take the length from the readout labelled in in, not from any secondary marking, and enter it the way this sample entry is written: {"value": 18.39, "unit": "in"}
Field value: {"value": 8, "unit": "in"}
